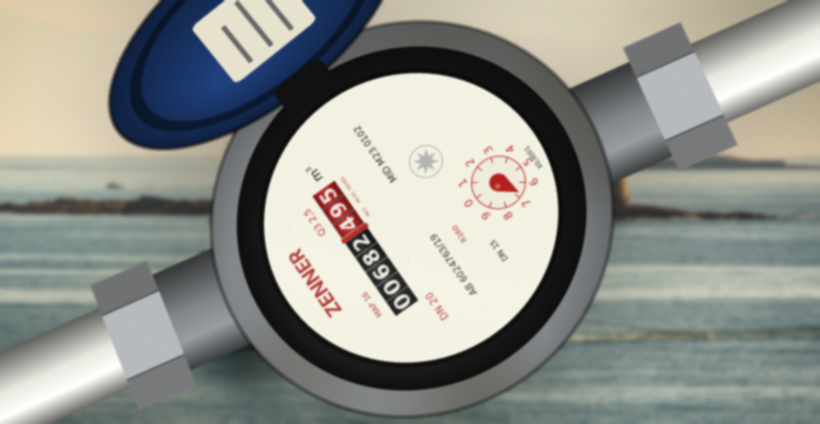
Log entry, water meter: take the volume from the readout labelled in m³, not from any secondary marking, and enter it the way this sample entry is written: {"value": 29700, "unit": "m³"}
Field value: {"value": 682.4956, "unit": "m³"}
